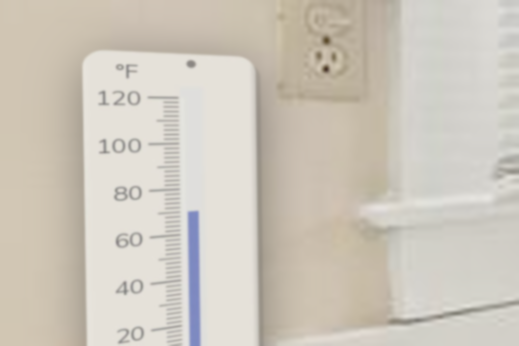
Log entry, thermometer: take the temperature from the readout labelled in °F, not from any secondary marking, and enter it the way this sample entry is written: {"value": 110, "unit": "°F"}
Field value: {"value": 70, "unit": "°F"}
